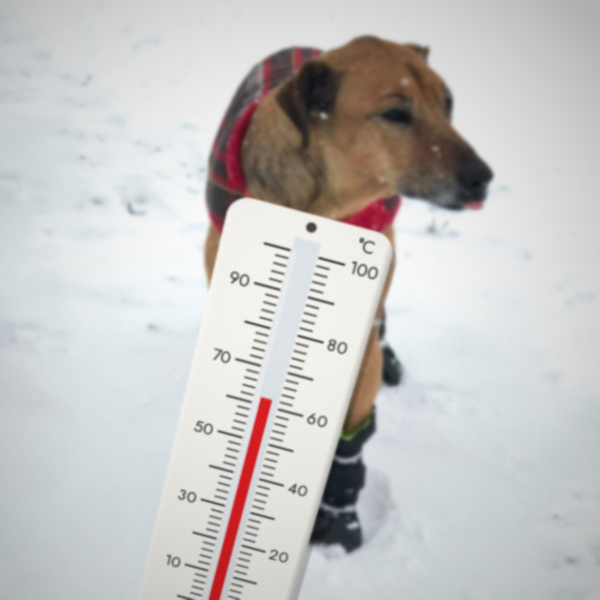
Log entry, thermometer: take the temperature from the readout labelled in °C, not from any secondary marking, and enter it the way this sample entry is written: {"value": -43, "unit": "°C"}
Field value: {"value": 62, "unit": "°C"}
